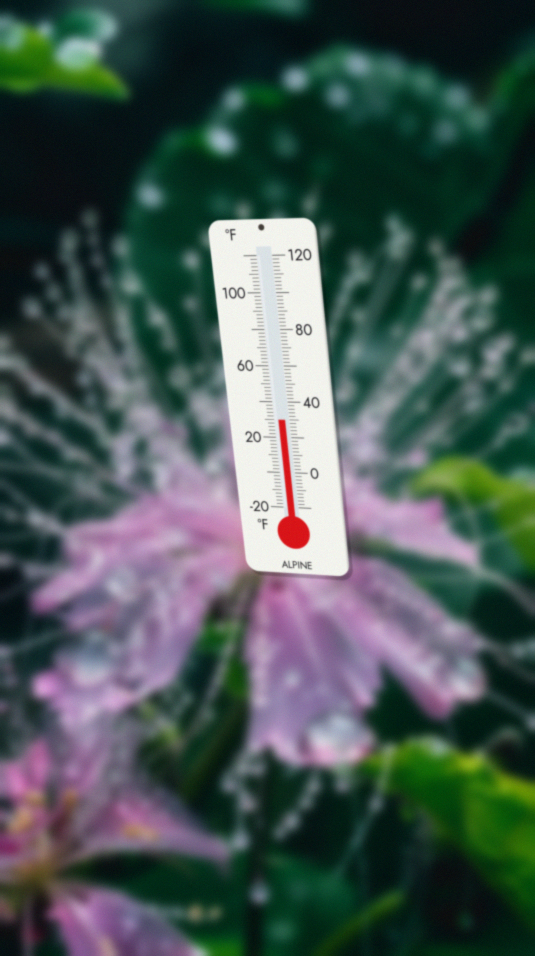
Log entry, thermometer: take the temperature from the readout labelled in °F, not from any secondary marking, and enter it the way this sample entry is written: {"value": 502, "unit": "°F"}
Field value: {"value": 30, "unit": "°F"}
